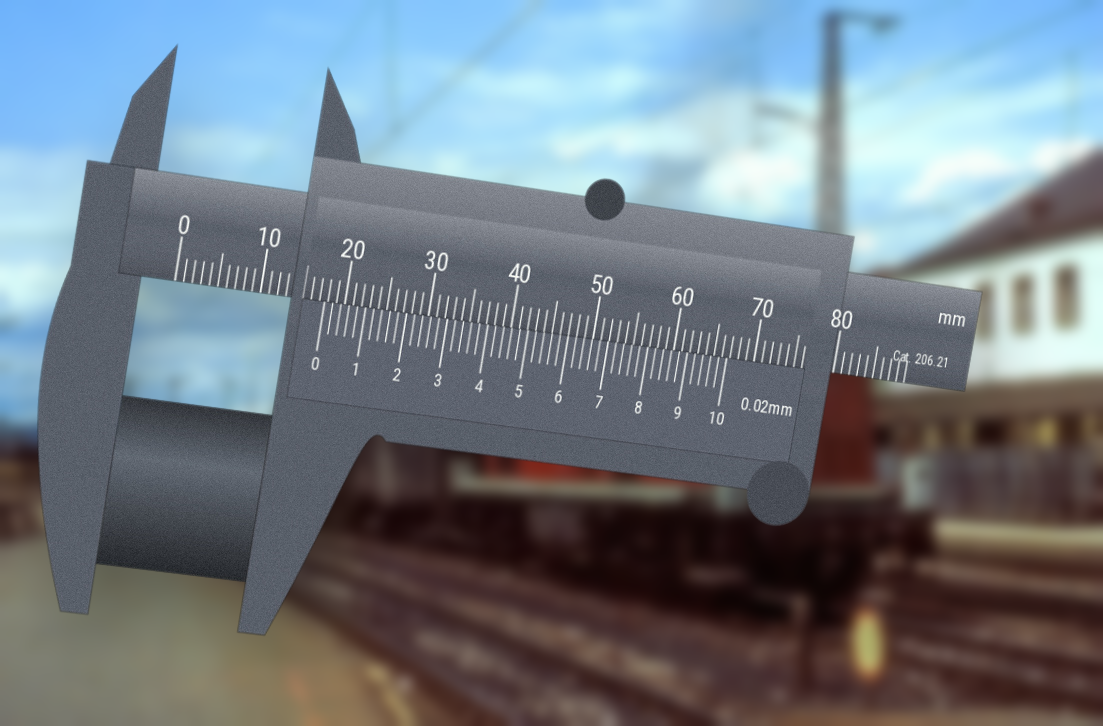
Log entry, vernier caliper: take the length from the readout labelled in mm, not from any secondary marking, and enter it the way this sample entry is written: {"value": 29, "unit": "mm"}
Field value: {"value": 17.6, "unit": "mm"}
